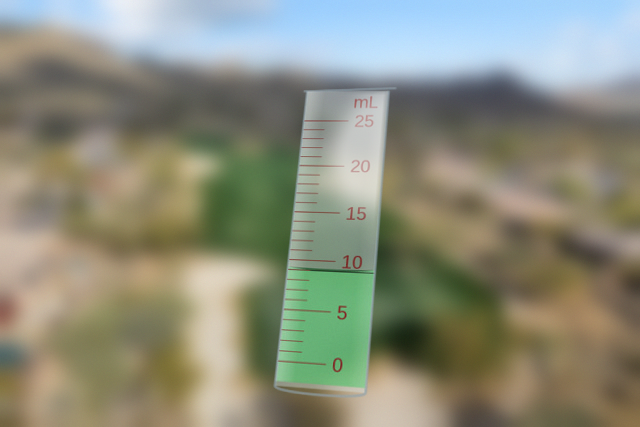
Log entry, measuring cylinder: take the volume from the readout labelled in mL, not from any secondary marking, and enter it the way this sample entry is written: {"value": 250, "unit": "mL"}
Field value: {"value": 9, "unit": "mL"}
